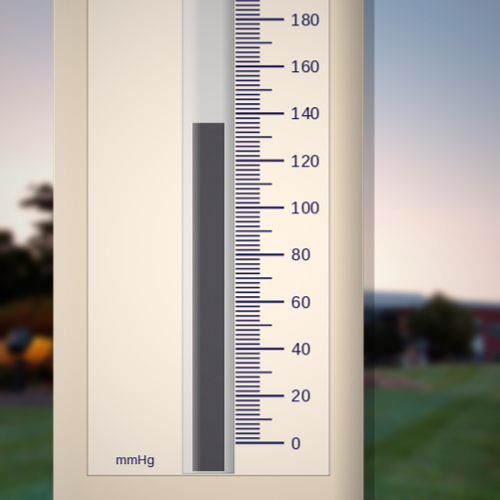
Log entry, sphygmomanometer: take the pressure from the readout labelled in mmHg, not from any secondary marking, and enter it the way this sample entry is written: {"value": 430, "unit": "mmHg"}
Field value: {"value": 136, "unit": "mmHg"}
